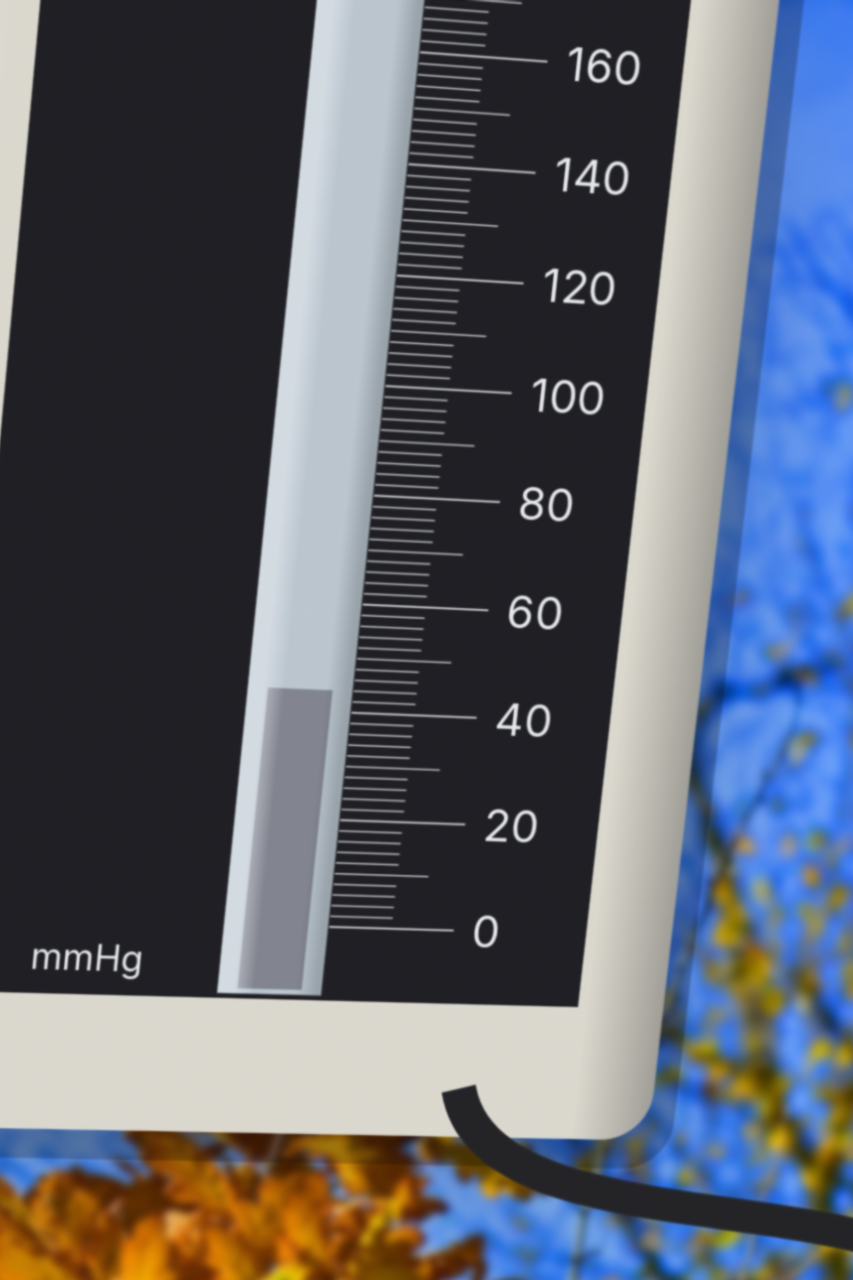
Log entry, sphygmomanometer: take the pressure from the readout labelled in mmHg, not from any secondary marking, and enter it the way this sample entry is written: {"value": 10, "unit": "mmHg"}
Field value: {"value": 44, "unit": "mmHg"}
